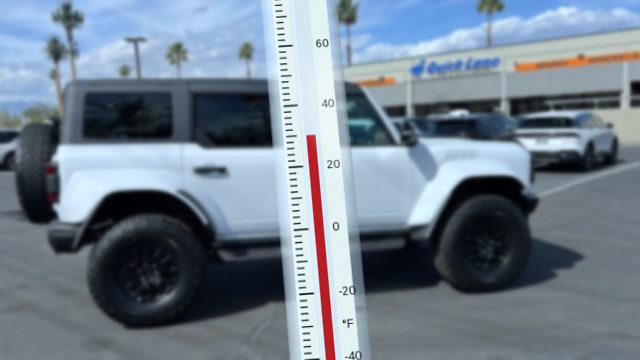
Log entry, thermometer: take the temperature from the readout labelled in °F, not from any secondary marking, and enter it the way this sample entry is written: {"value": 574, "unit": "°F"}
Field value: {"value": 30, "unit": "°F"}
